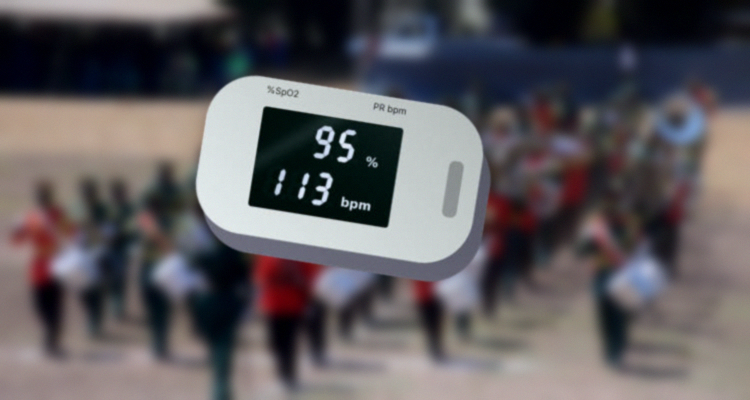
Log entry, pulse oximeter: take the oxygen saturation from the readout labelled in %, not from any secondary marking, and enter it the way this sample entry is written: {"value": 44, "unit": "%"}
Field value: {"value": 95, "unit": "%"}
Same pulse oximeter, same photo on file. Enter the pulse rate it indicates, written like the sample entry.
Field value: {"value": 113, "unit": "bpm"}
